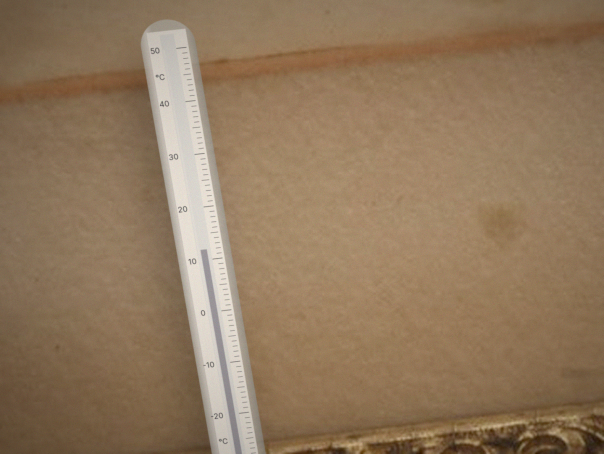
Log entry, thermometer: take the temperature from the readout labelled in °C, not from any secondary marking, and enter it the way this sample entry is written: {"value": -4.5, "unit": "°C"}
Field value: {"value": 12, "unit": "°C"}
